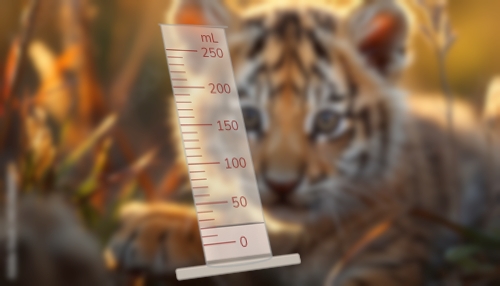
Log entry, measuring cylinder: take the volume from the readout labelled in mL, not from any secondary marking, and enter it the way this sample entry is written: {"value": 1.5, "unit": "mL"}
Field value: {"value": 20, "unit": "mL"}
